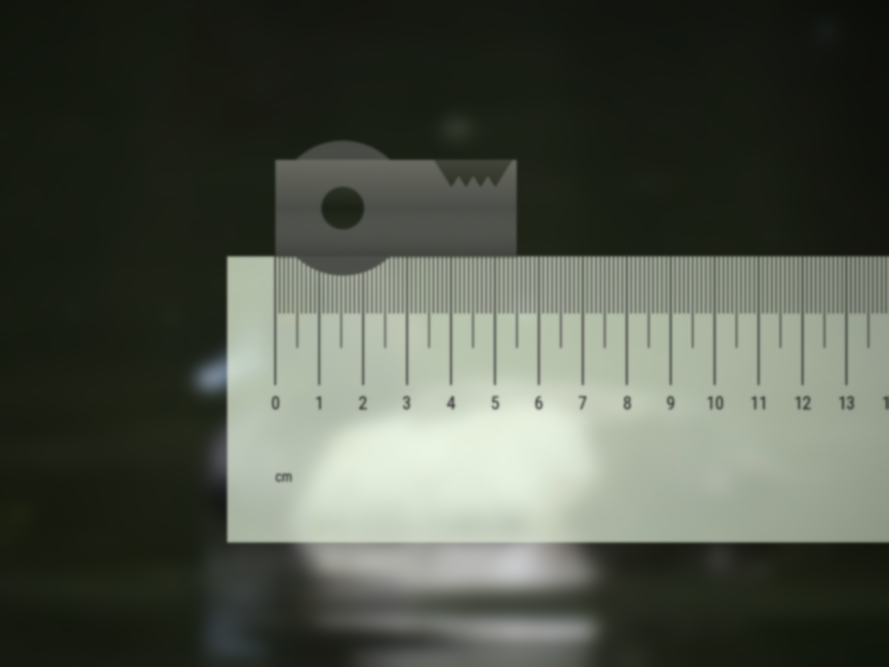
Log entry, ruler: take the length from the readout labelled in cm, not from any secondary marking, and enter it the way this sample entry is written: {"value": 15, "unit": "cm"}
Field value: {"value": 5.5, "unit": "cm"}
